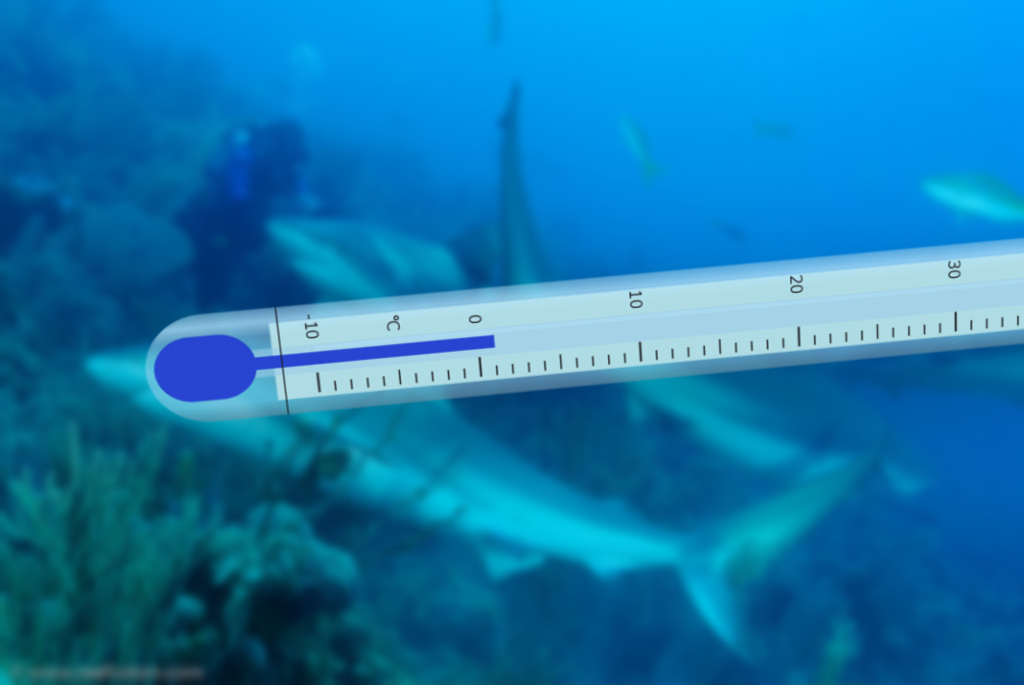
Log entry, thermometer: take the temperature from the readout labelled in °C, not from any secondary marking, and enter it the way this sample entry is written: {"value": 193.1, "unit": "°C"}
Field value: {"value": 1, "unit": "°C"}
